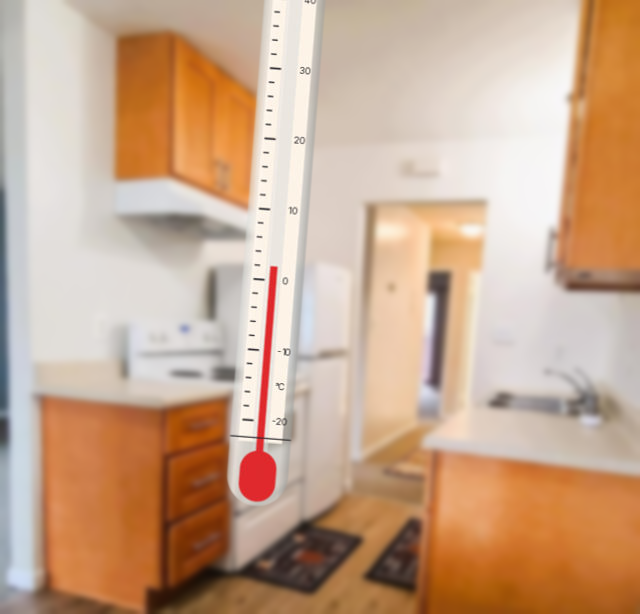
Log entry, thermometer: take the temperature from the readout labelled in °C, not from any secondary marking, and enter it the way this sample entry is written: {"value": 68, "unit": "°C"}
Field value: {"value": 2, "unit": "°C"}
